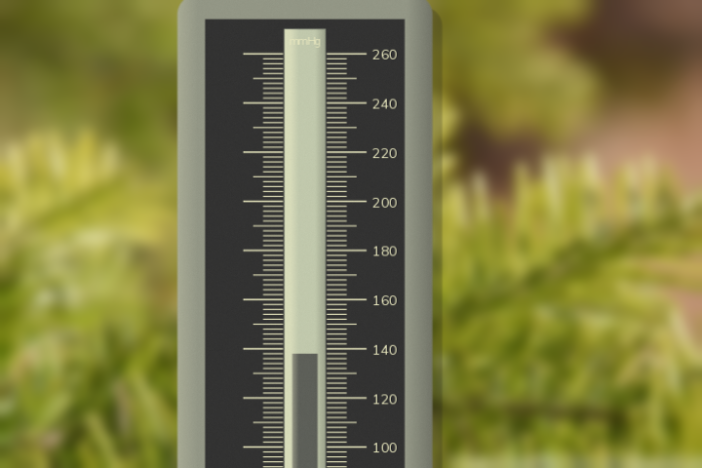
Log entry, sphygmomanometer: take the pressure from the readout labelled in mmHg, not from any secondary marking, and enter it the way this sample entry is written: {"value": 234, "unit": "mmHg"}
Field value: {"value": 138, "unit": "mmHg"}
